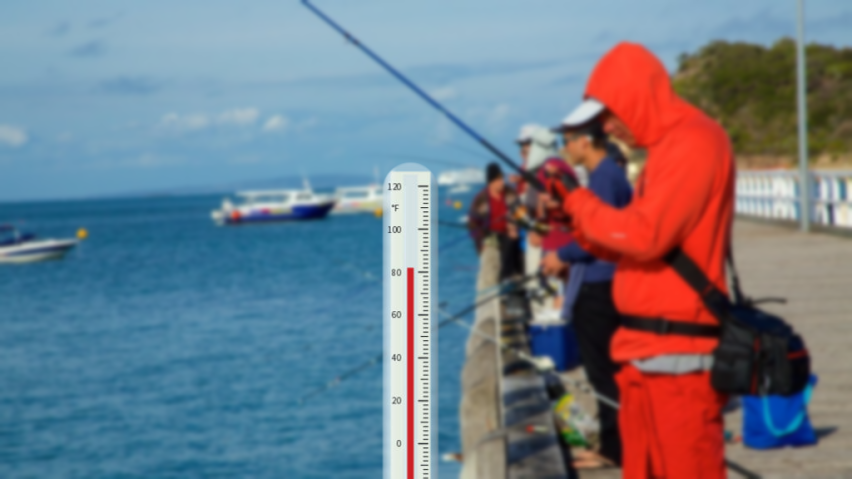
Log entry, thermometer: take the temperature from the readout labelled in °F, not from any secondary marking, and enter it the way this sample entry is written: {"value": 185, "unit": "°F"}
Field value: {"value": 82, "unit": "°F"}
